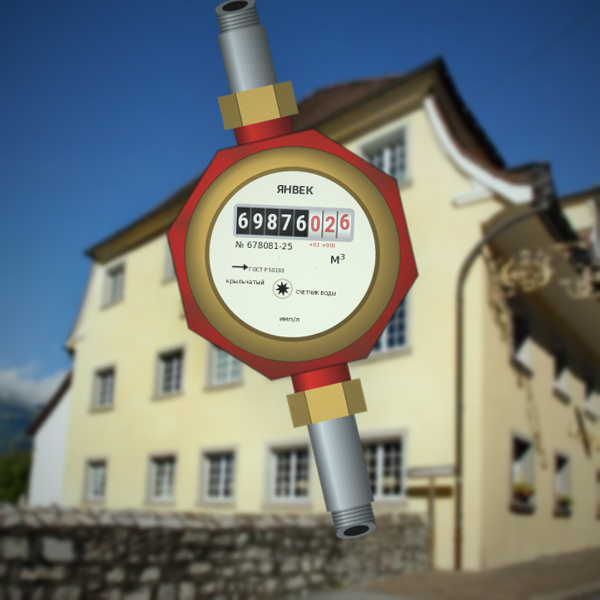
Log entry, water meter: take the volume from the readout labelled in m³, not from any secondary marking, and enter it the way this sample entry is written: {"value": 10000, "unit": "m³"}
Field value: {"value": 69876.026, "unit": "m³"}
